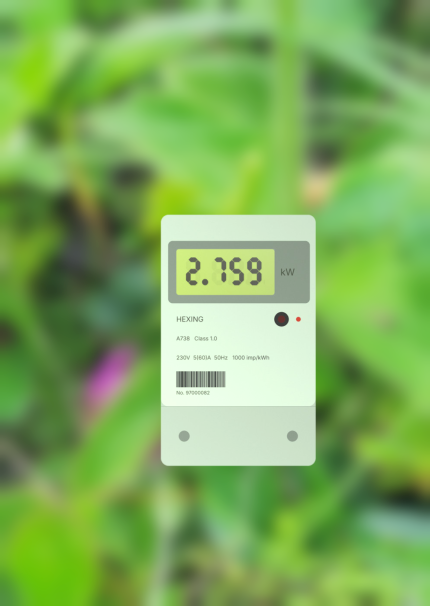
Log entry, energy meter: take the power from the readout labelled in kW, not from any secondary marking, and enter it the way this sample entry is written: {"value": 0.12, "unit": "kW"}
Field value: {"value": 2.759, "unit": "kW"}
